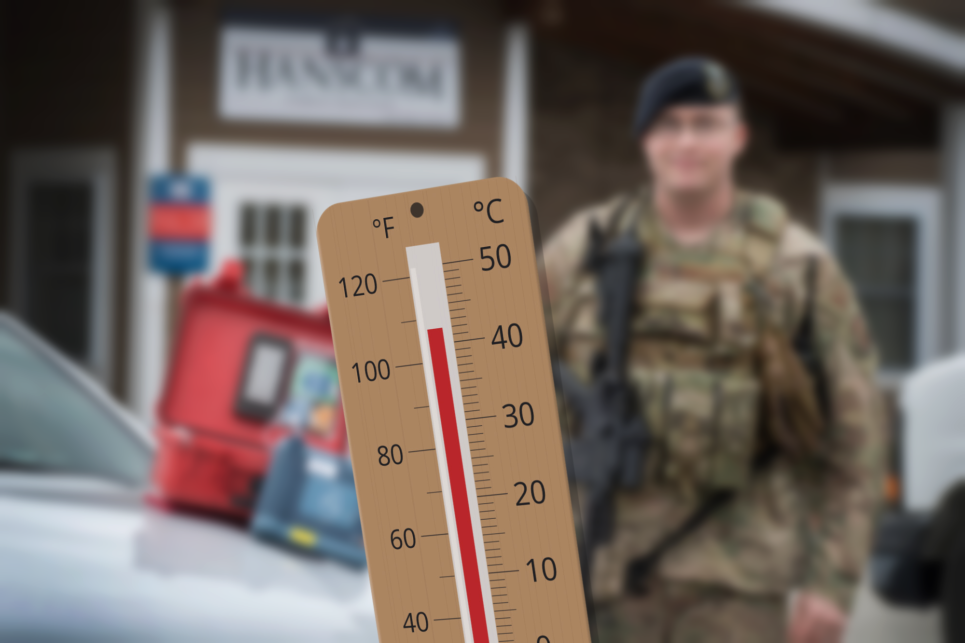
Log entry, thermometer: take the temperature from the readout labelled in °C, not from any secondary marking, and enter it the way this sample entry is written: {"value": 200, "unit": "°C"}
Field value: {"value": 42, "unit": "°C"}
